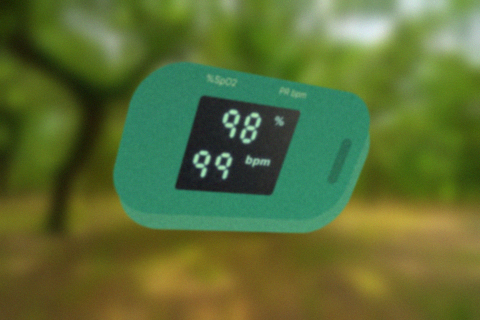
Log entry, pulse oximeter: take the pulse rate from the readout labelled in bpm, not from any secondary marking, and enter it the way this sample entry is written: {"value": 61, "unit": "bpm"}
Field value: {"value": 99, "unit": "bpm"}
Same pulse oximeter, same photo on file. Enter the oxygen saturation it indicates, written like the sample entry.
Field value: {"value": 98, "unit": "%"}
